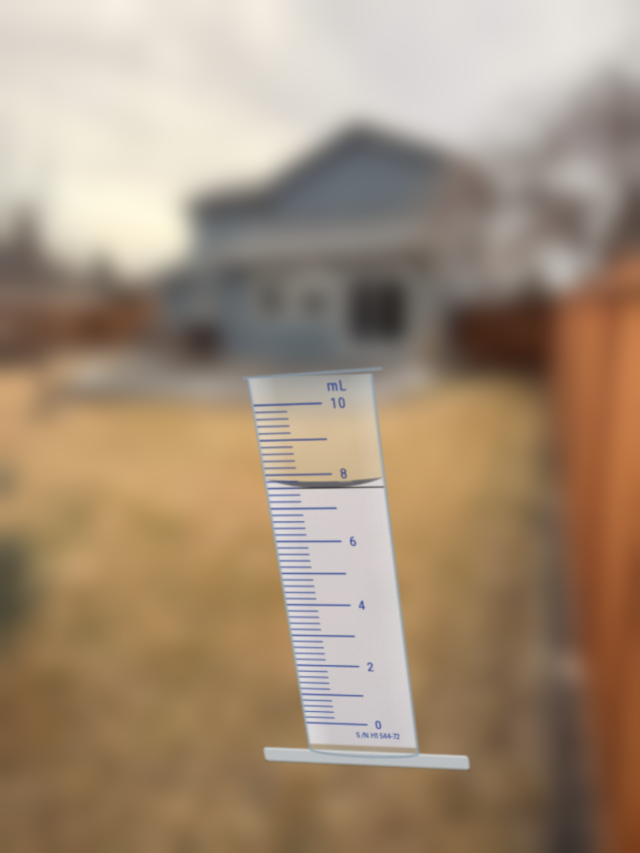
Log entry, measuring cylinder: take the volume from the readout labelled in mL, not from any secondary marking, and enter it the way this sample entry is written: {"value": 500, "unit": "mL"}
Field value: {"value": 7.6, "unit": "mL"}
